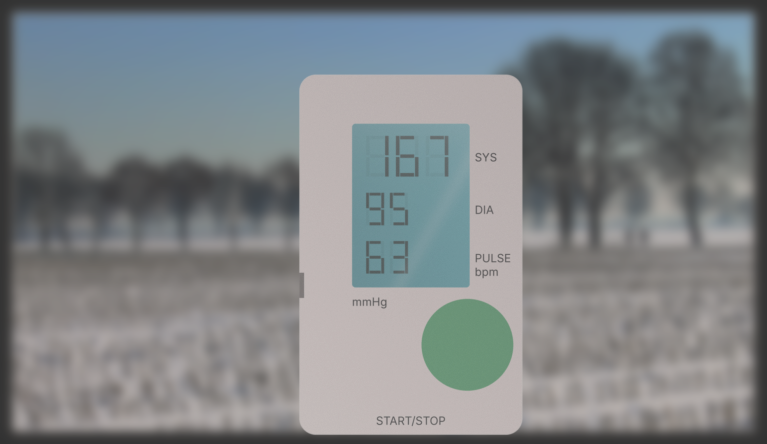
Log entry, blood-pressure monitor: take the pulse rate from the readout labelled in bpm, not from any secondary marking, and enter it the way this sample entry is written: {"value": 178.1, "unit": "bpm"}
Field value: {"value": 63, "unit": "bpm"}
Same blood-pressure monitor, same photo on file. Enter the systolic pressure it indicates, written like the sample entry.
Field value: {"value": 167, "unit": "mmHg"}
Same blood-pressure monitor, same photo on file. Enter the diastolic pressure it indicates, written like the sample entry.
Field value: {"value": 95, "unit": "mmHg"}
